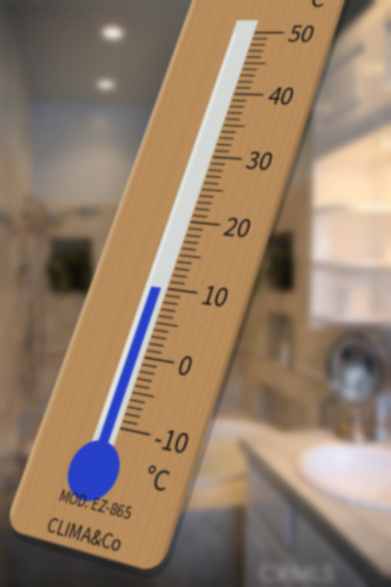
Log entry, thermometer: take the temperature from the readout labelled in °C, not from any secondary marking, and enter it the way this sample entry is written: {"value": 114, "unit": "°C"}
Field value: {"value": 10, "unit": "°C"}
